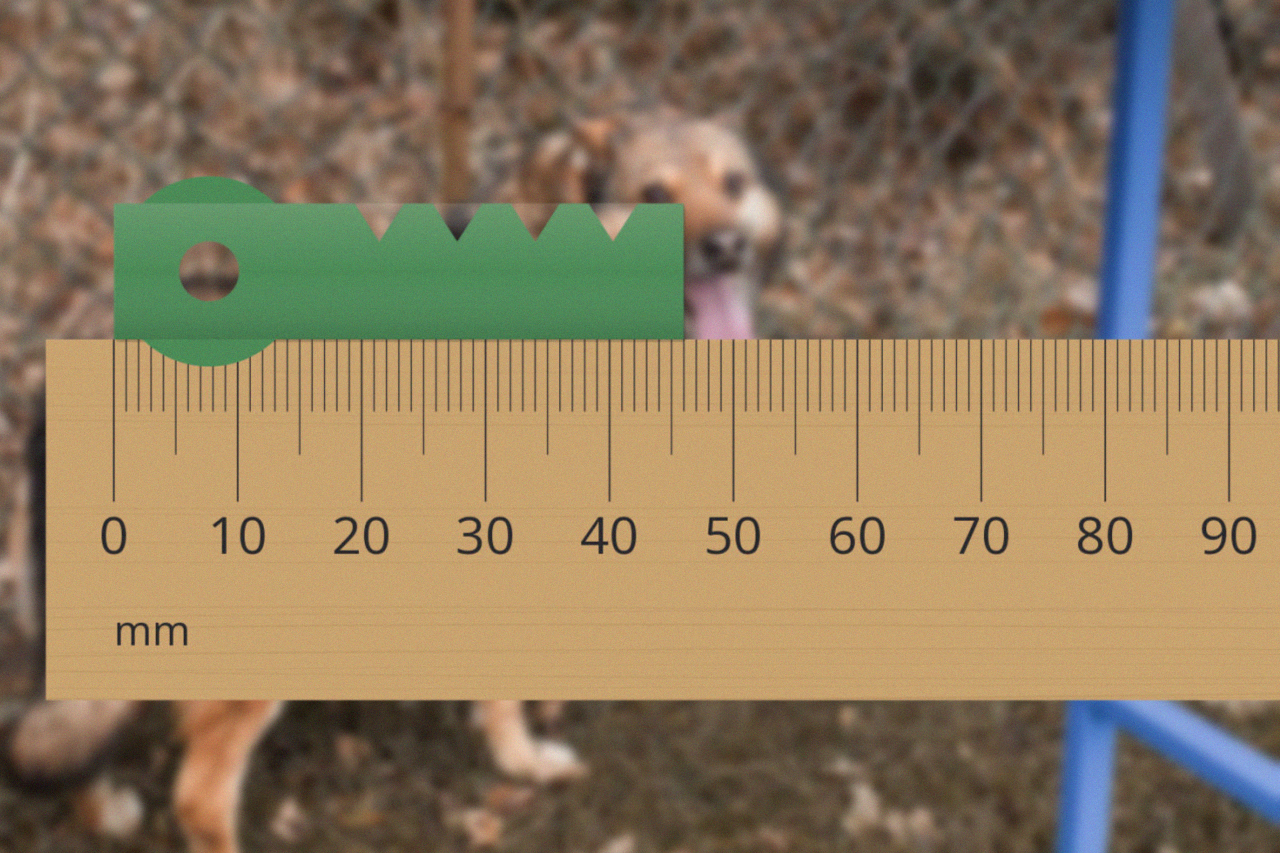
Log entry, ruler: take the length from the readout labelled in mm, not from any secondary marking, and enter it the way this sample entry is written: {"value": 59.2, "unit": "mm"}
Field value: {"value": 46, "unit": "mm"}
